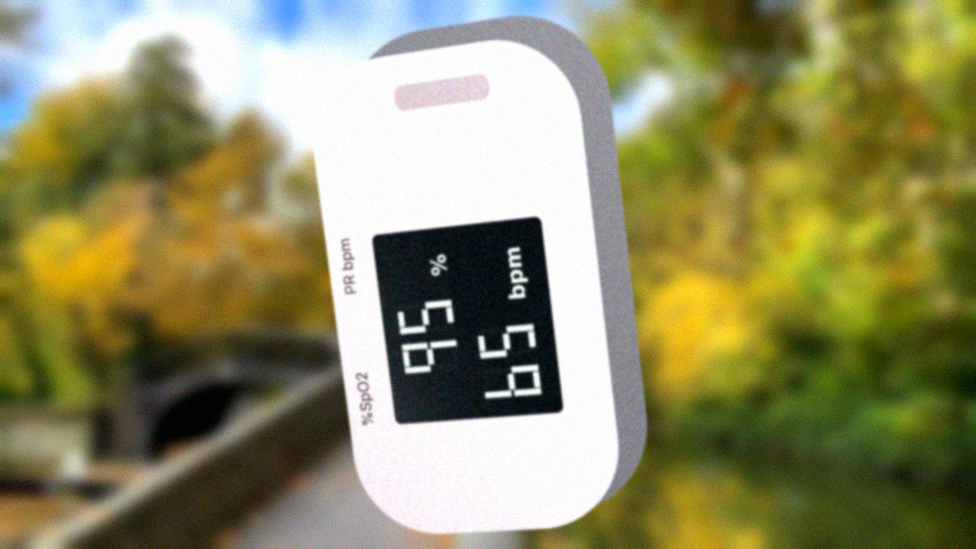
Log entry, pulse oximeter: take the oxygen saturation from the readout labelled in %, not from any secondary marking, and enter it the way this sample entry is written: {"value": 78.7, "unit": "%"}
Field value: {"value": 95, "unit": "%"}
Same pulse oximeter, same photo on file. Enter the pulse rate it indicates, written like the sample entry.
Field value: {"value": 65, "unit": "bpm"}
